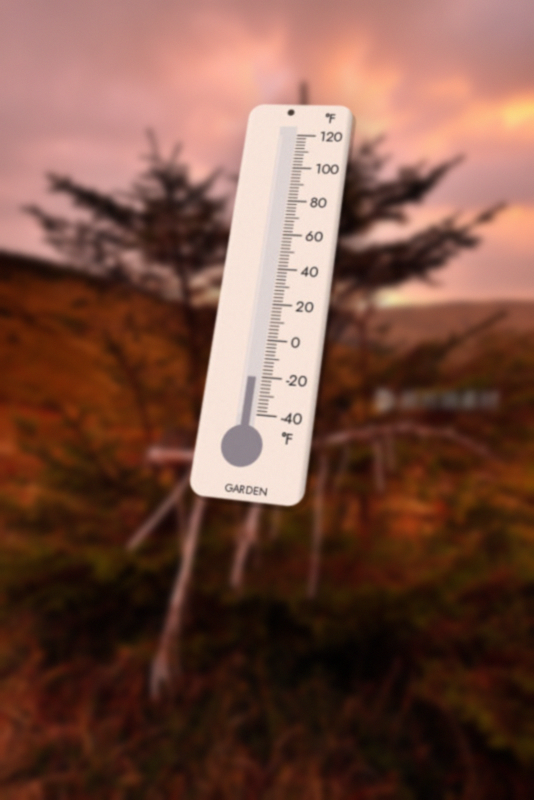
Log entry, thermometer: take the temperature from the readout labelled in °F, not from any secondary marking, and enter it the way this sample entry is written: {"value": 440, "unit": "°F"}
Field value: {"value": -20, "unit": "°F"}
